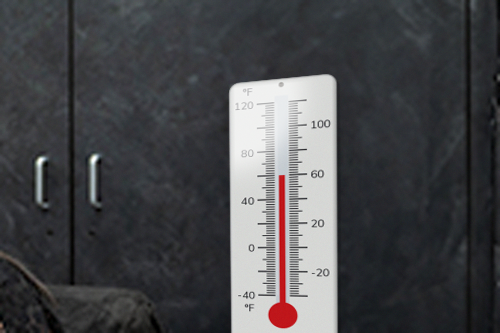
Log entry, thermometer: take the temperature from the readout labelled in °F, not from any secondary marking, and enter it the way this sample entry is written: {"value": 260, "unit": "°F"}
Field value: {"value": 60, "unit": "°F"}
